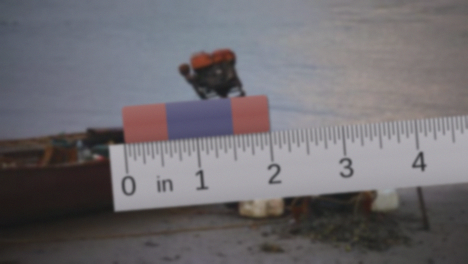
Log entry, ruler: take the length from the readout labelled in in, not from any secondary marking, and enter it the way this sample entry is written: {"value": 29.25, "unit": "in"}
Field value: {"value": 2, "unit": "in"}
